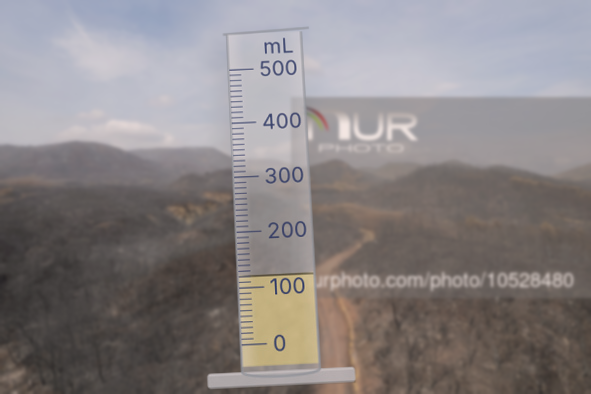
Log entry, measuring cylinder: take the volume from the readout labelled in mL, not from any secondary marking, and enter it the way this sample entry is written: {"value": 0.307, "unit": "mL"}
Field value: {"value": 120, "unit": "mL"}
